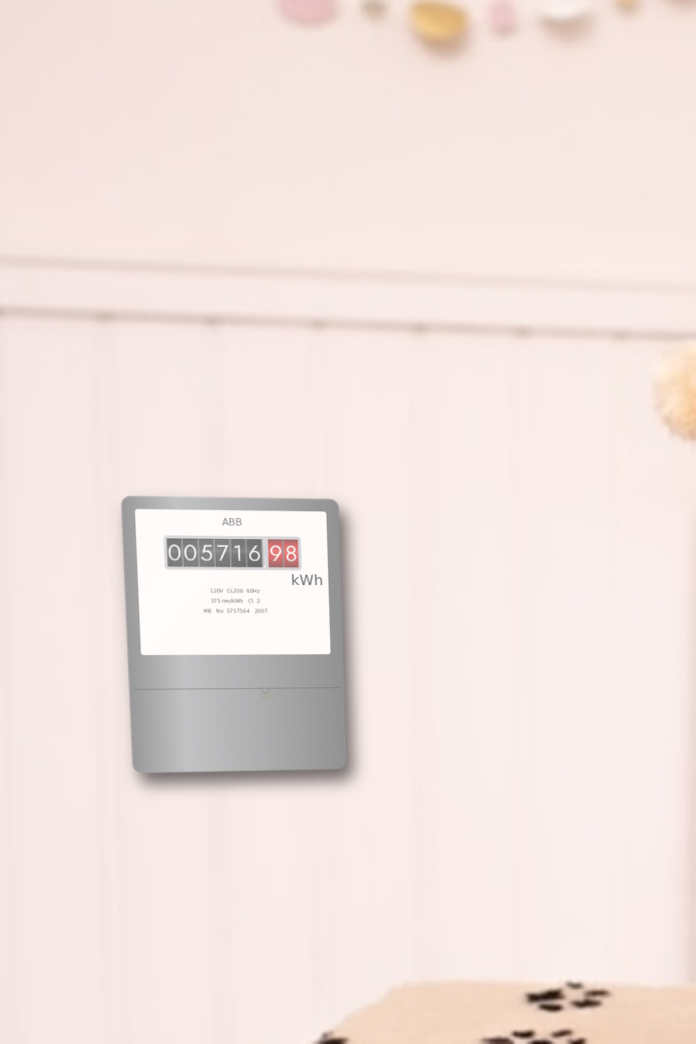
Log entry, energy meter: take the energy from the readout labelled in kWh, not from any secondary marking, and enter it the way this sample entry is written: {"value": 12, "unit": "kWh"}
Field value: {"value": 5716.98, "unit": "kWh"}
